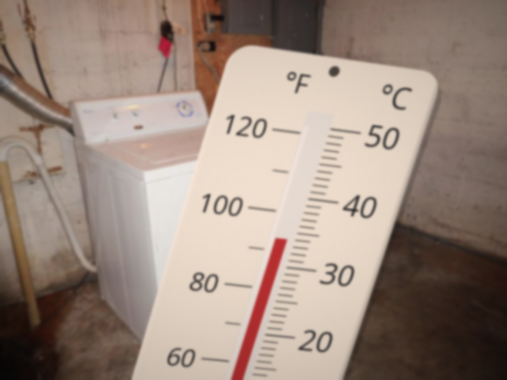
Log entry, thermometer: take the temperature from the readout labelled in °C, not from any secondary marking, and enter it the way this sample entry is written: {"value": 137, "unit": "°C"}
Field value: {"value": 34, "unit": "°C"}
